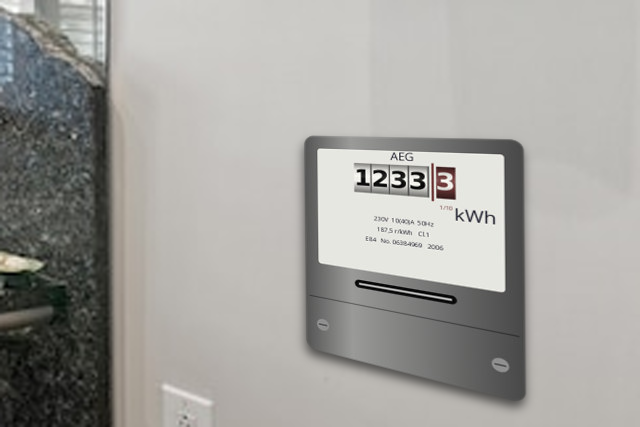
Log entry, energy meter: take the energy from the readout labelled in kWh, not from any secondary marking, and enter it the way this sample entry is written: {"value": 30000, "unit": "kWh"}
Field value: {"value": 1233.3, "unit": "kWh"}
